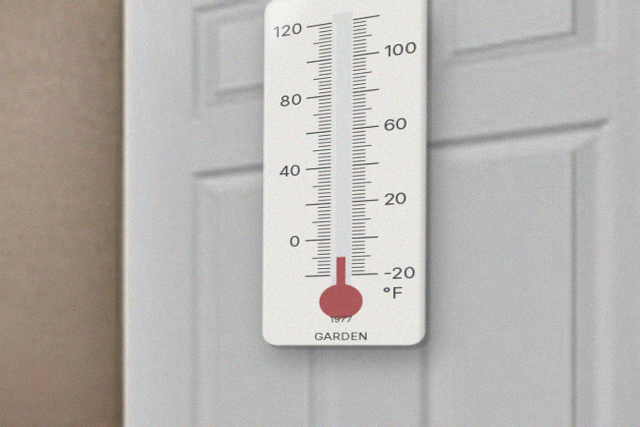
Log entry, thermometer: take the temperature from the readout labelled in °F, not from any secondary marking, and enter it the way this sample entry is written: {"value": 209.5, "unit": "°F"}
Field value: {"value": -10, "unit": "°F"}
